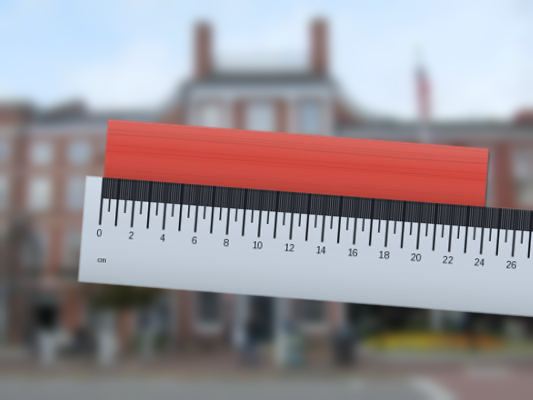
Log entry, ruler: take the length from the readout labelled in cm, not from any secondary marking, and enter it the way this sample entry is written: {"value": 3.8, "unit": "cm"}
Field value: {"value": 24, "unit": "cm"}
